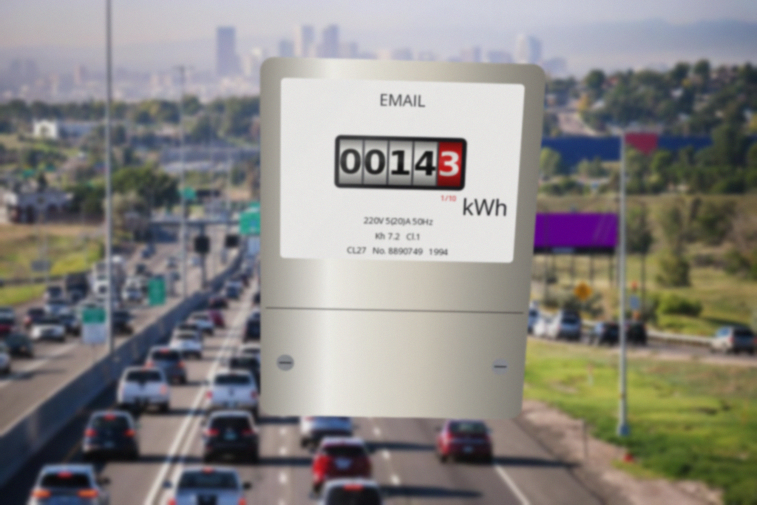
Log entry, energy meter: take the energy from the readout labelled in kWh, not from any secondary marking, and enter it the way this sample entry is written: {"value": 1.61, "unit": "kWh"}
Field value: {"value": 14.3, "unit": "kWh"}
